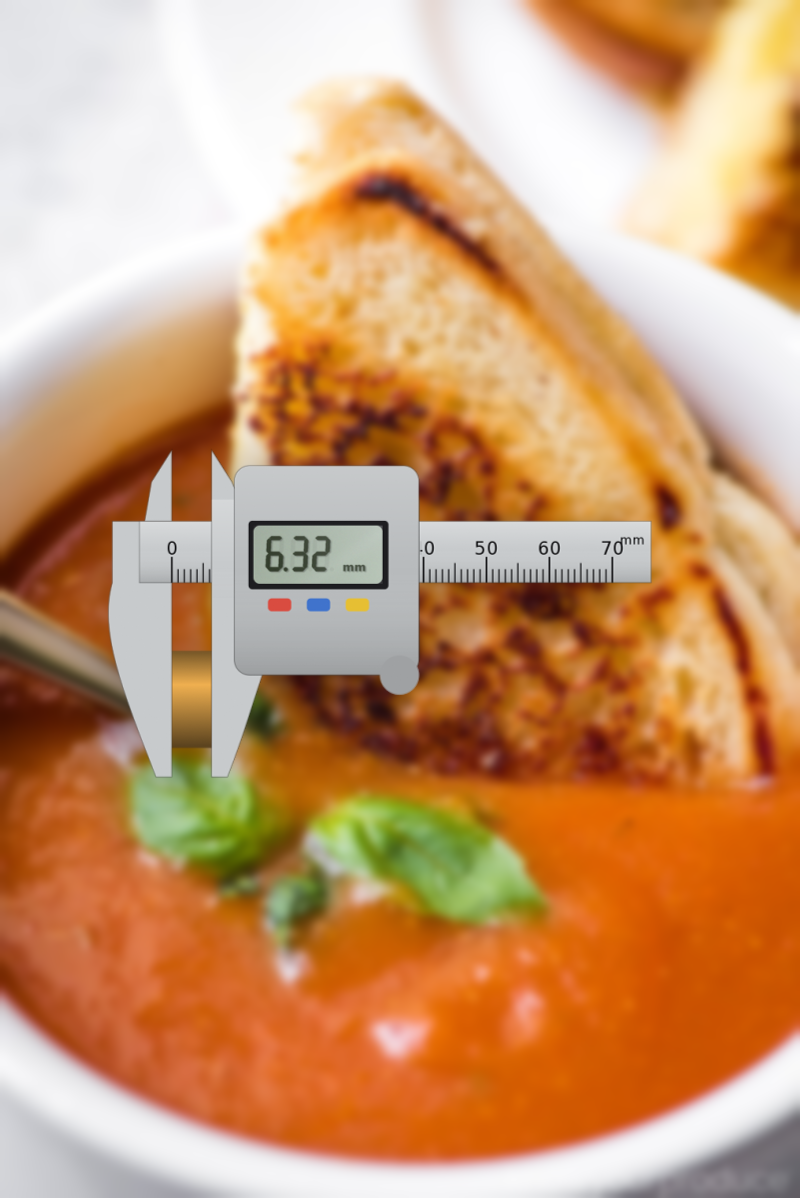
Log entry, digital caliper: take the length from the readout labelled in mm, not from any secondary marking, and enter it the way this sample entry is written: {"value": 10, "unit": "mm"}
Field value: {"value": 6.32, "unit": "mm"}
